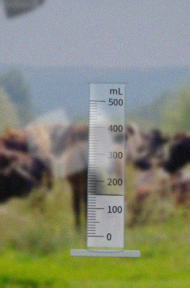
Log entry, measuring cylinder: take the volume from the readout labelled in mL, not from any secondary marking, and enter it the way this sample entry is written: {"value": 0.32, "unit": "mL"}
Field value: {"value": 150, "unit": "mL"}
